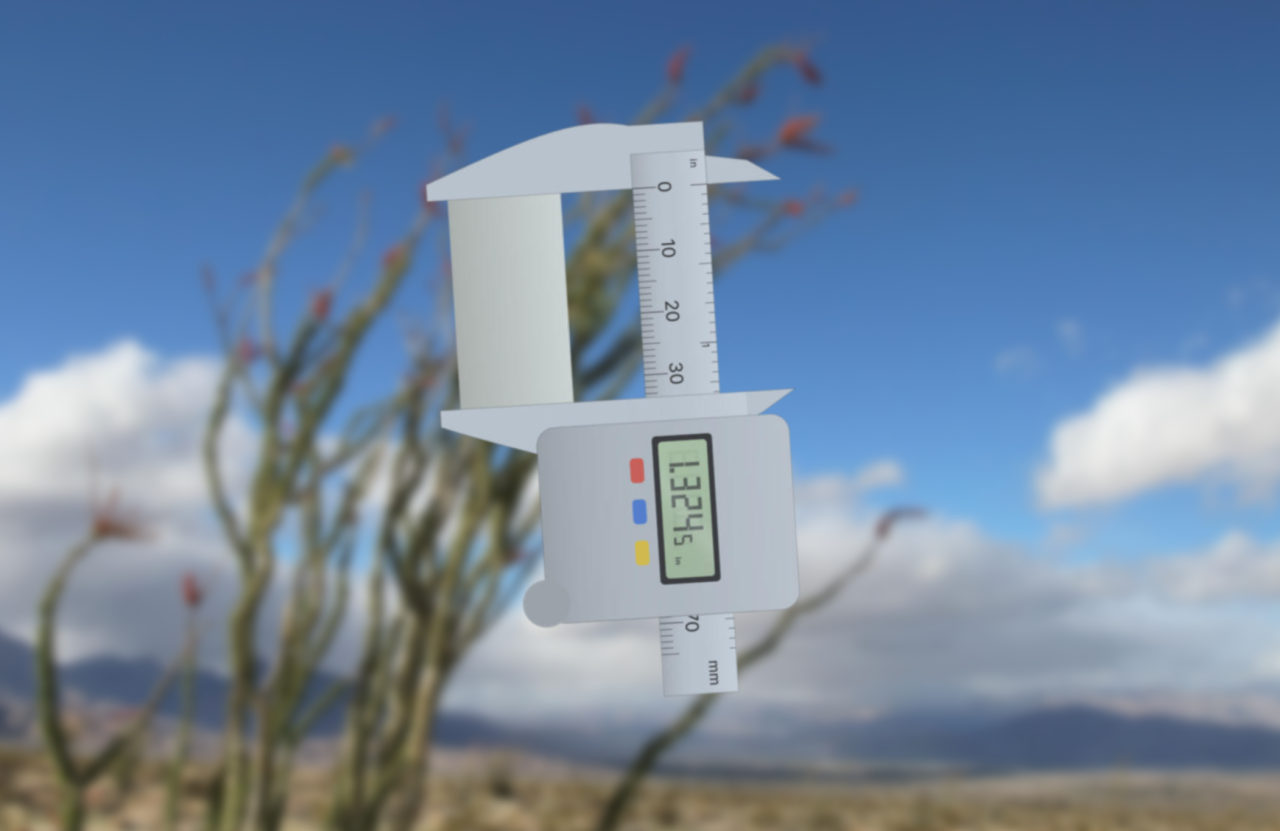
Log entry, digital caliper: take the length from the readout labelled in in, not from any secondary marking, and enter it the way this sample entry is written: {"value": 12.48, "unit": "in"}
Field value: {"value": 1.3245, "unit": "in"}
